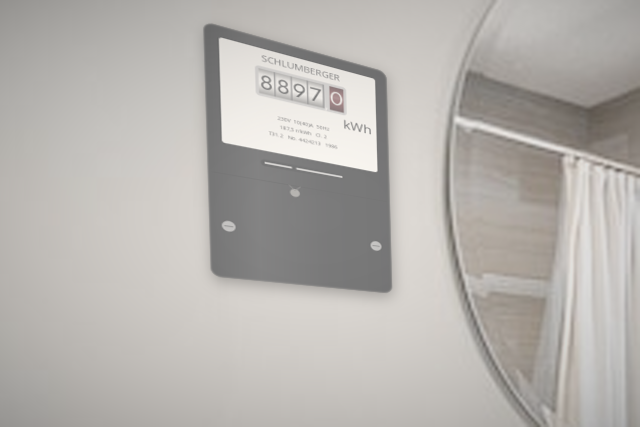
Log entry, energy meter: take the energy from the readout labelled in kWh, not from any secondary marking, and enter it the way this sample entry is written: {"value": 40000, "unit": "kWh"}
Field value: {"value": 8897.0, "unit": "kWh"}
